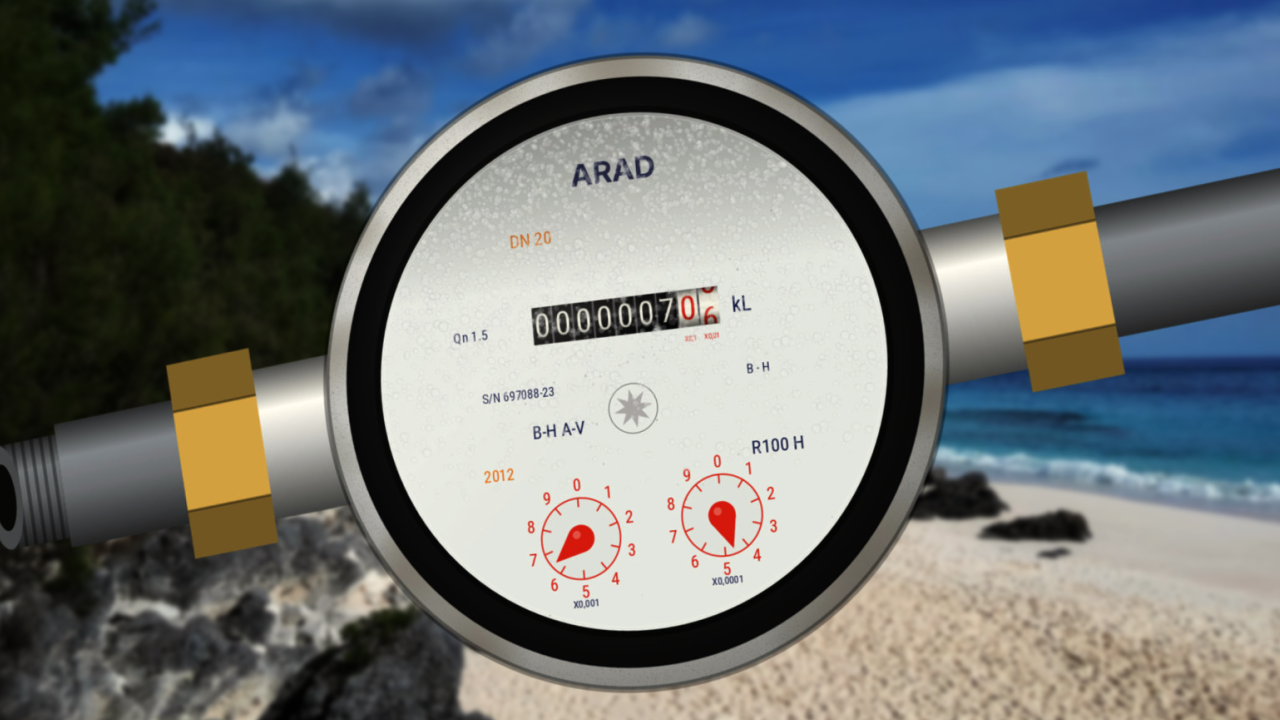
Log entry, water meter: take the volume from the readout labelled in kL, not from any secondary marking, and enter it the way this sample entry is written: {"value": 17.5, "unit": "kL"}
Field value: {"value": 7.0564, "unit": "kL"}
